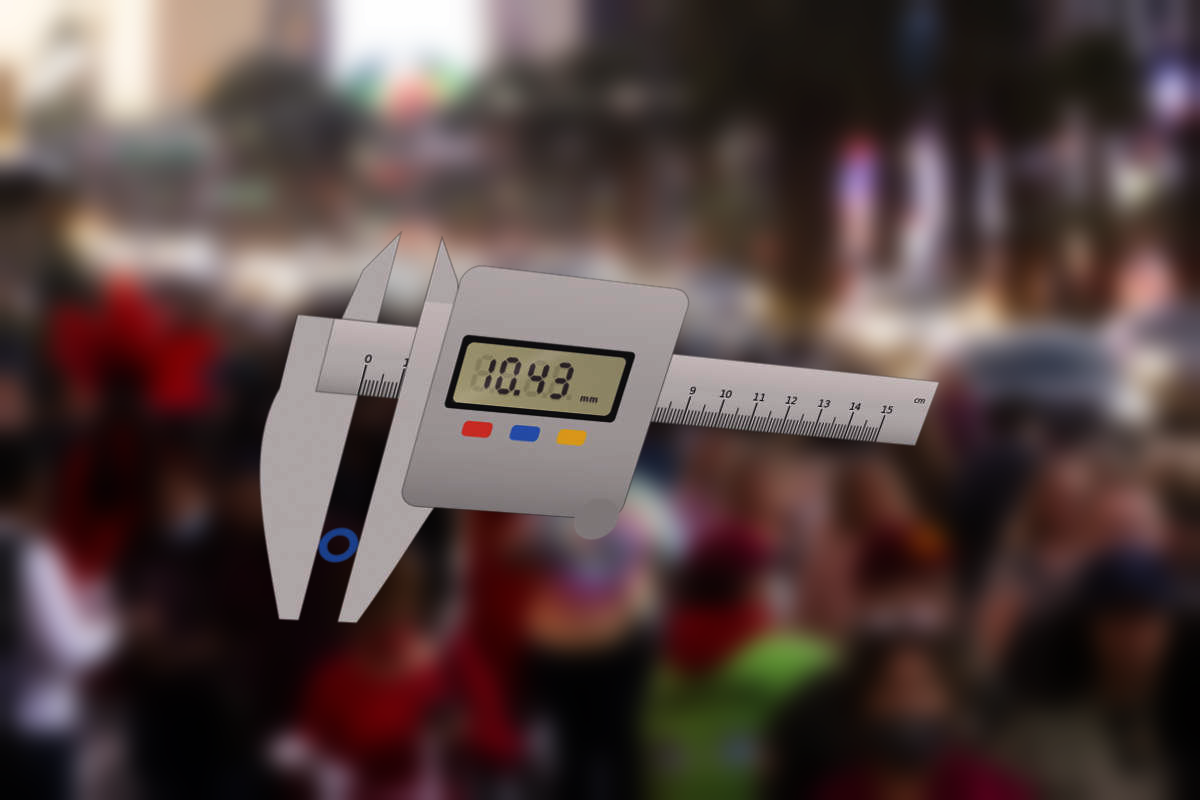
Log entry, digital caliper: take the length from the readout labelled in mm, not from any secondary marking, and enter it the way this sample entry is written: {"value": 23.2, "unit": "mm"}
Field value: {"value": 10.43, "unit": "mm"}
